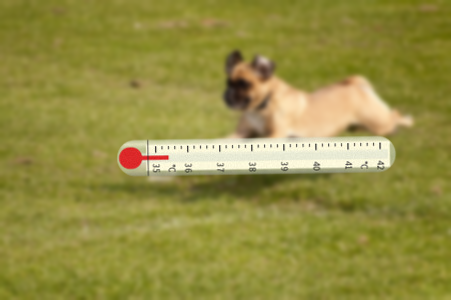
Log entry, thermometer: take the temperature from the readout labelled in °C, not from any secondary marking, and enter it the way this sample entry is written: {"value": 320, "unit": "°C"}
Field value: {"value": 35.4, "unit": "°C"}
